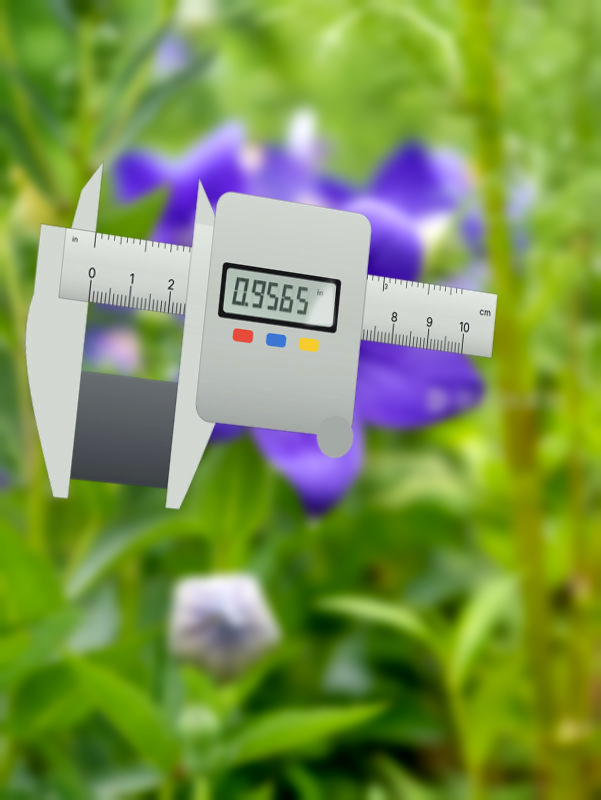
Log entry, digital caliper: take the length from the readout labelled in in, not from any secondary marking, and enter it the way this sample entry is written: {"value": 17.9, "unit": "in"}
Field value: {"value": 0.9565, "unit": "in"}
